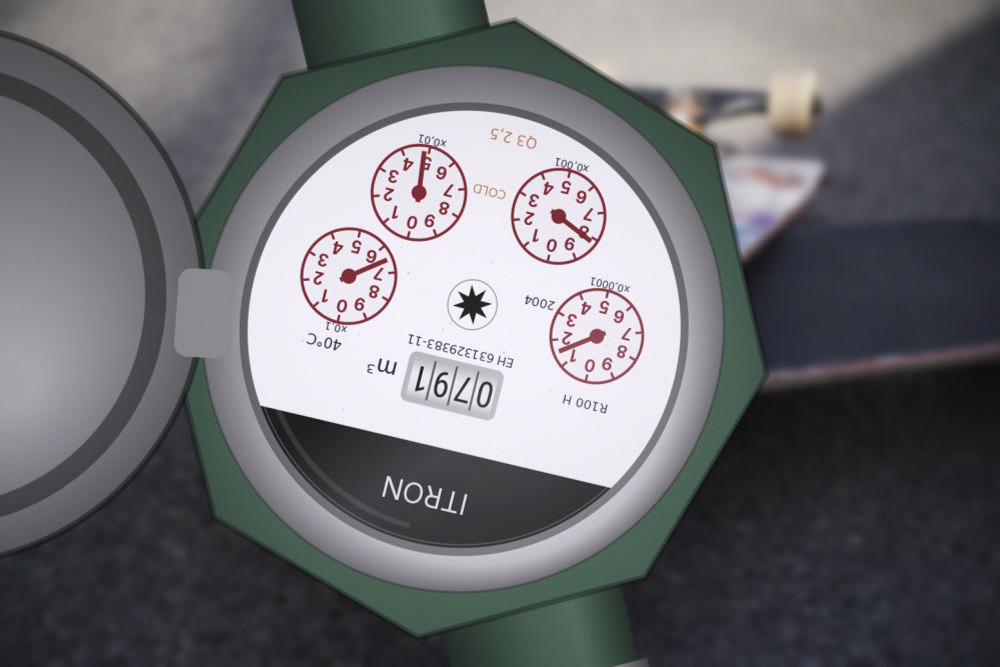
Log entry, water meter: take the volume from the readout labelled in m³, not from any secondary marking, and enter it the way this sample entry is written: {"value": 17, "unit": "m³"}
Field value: {"value": 791.6481, "unit": "m³"}
